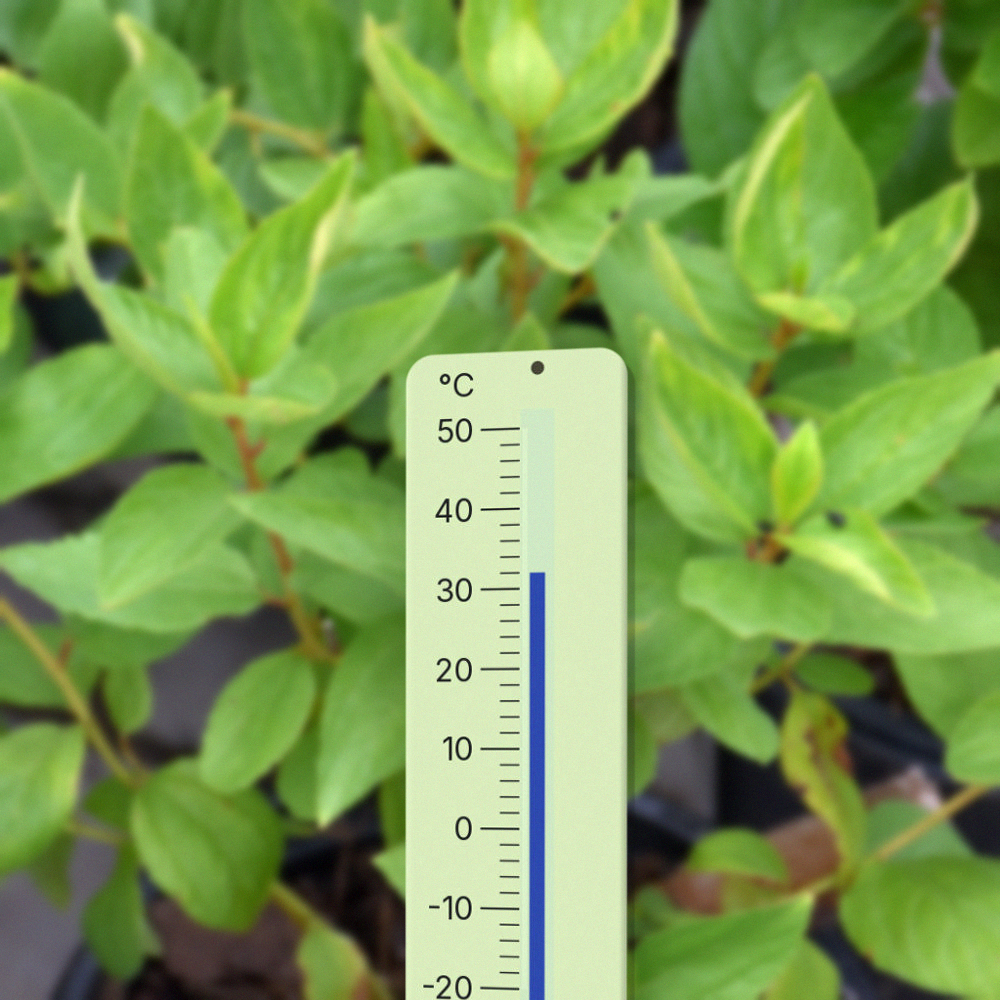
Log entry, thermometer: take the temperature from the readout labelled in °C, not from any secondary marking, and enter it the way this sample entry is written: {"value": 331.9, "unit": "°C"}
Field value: {"value": 32, "unit": "°C"}
